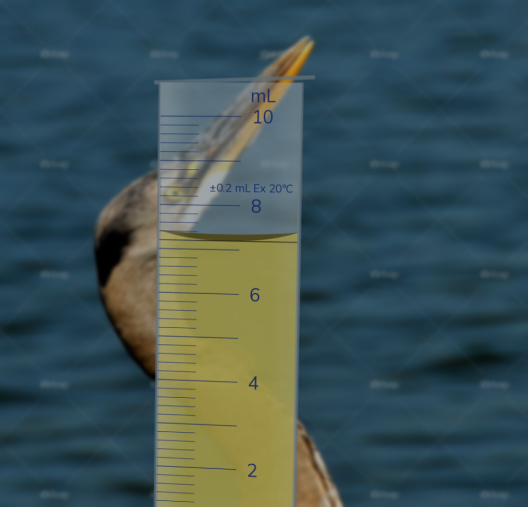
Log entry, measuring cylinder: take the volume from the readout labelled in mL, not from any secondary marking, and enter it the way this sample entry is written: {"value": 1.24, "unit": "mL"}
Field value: {"value": 7.2, "unit": "mL"}
